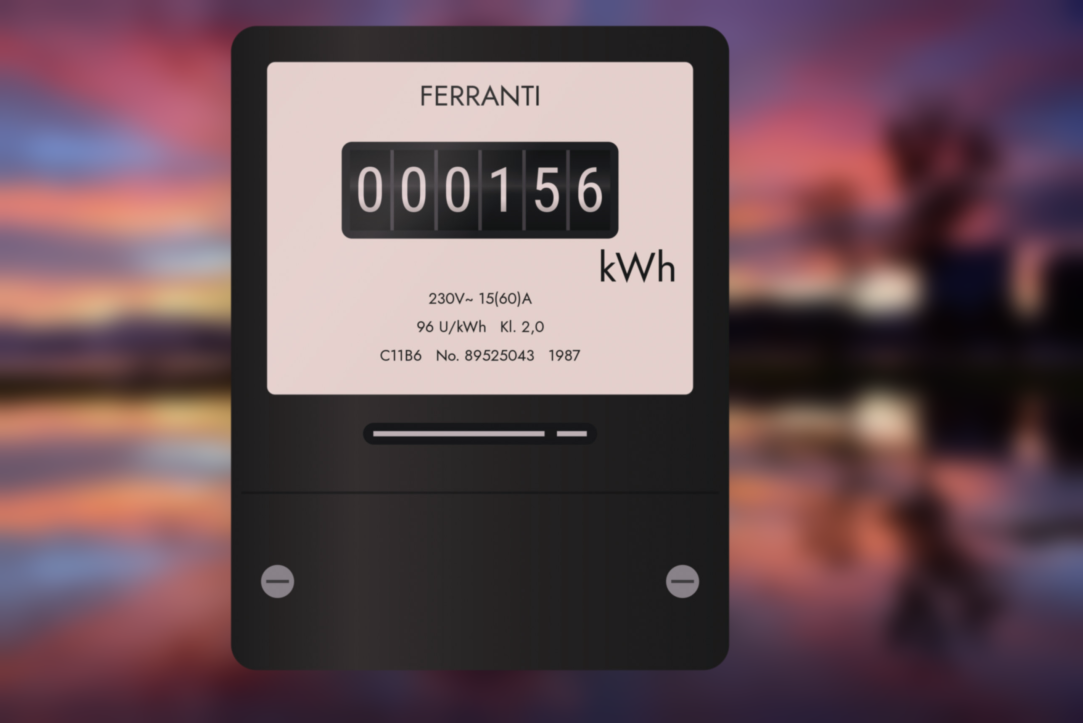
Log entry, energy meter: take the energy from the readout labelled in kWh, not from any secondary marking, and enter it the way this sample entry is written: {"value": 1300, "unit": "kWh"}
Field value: {"value": 156, "unit": "kWh"}
